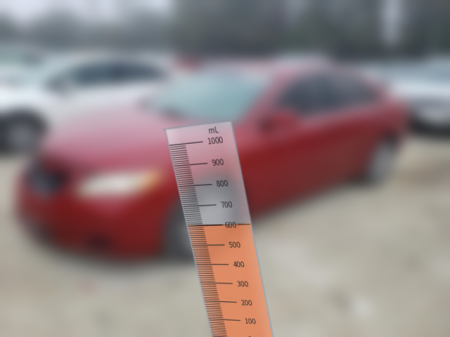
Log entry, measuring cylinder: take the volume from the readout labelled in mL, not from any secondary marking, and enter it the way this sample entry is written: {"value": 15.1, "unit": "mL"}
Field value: {"value": 600, "unit": "mL"}
